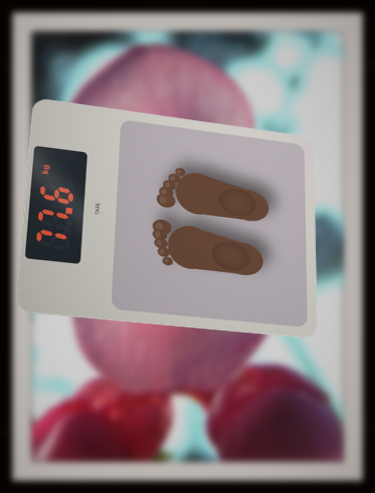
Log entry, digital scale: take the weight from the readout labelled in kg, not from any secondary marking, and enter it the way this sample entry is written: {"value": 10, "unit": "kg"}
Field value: {"value": 77.6, "unit": "kg"}
